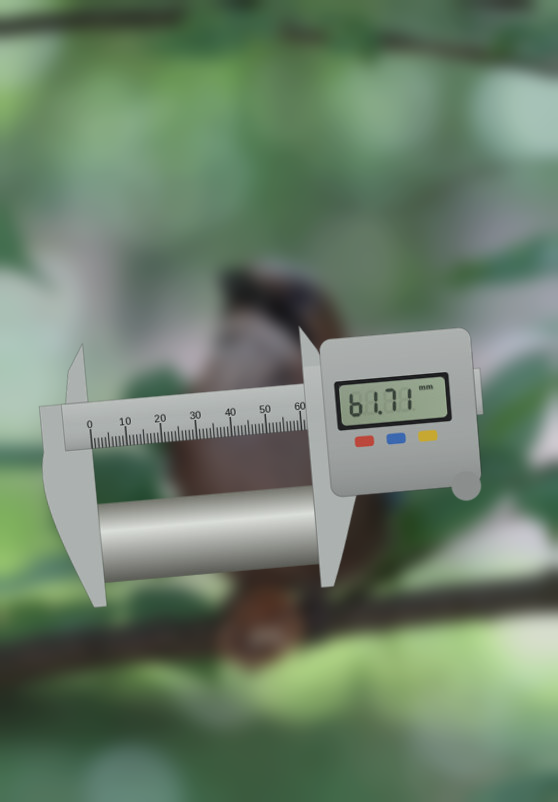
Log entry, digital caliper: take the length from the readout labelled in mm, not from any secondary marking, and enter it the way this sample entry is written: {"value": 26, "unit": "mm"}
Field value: {"value": 61.71, "unit": "mm"}
